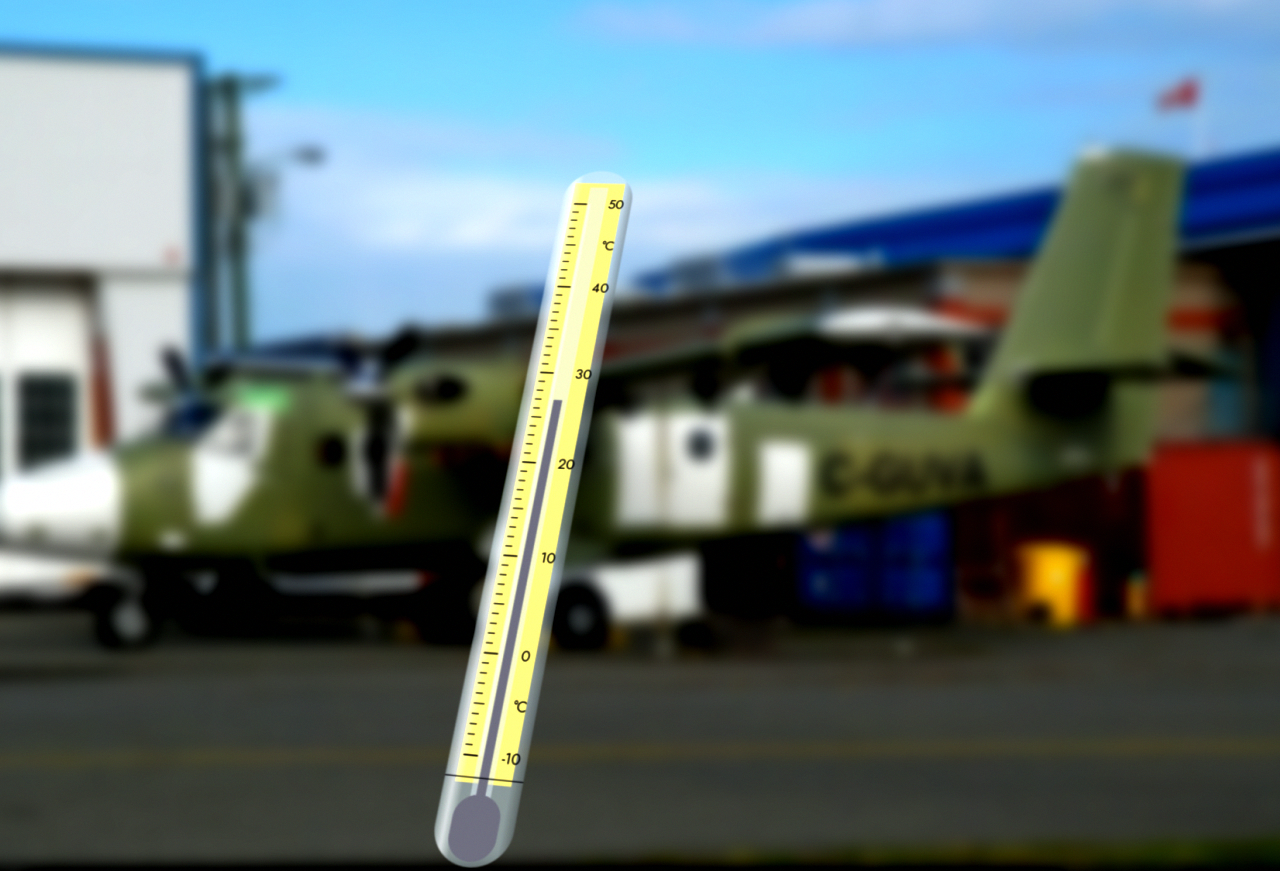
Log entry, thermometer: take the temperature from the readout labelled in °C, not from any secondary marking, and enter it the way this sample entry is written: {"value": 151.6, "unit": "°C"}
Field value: {"value": 27, "unit": "°C"}
